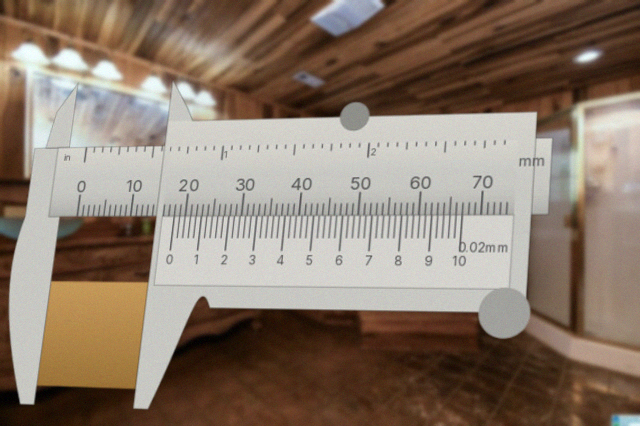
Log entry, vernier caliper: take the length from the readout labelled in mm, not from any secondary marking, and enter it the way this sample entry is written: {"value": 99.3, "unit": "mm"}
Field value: {"value": 18.0, "unit": "mm"}
